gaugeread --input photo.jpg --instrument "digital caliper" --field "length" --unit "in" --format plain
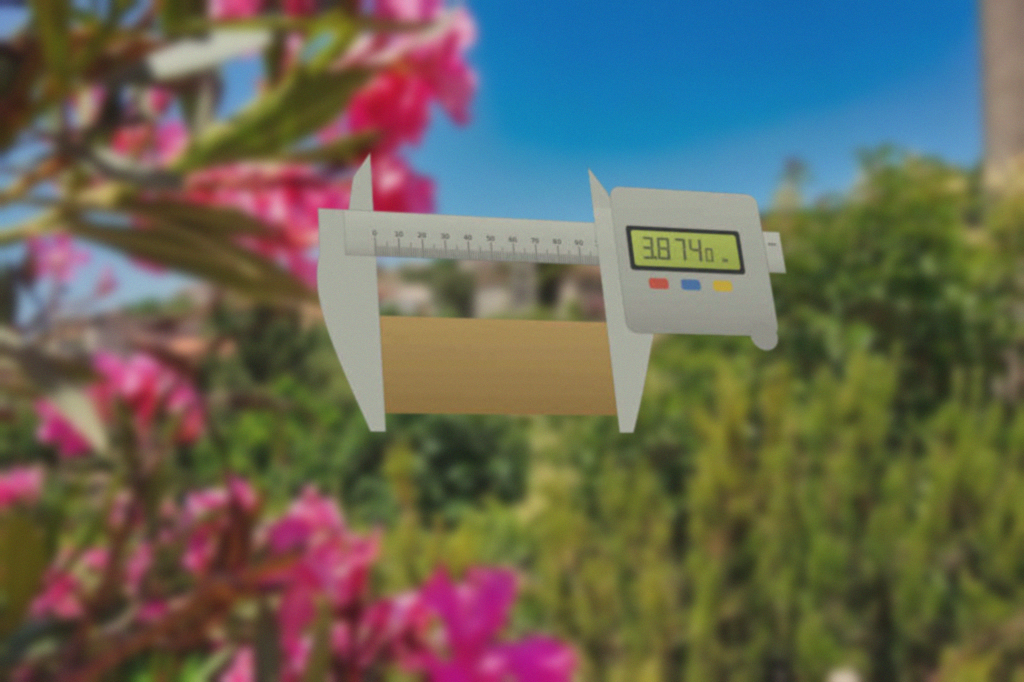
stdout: 3.8740 in
